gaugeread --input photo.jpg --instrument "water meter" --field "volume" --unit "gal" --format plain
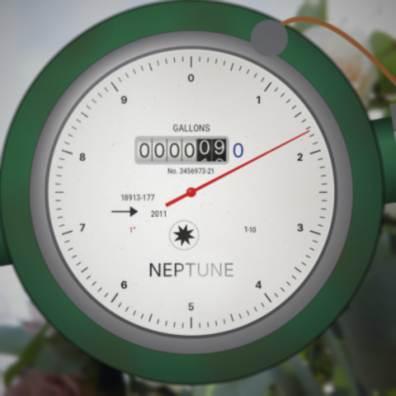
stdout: 91.7 gal
